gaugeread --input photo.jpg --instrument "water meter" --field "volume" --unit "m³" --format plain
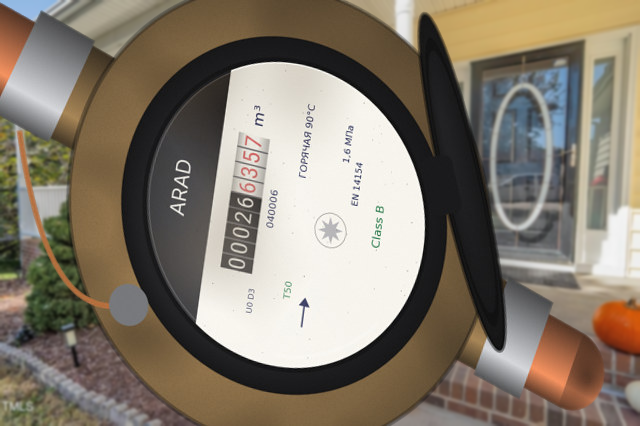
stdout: 26.6357 m³
